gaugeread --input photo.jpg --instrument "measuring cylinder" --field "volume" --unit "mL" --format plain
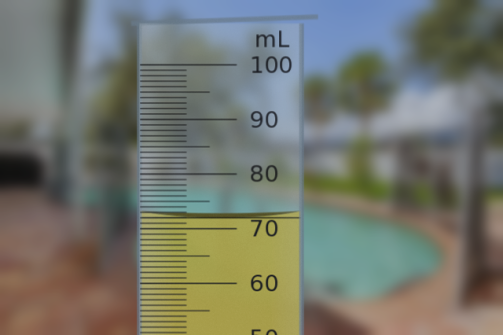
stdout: 72 mL
